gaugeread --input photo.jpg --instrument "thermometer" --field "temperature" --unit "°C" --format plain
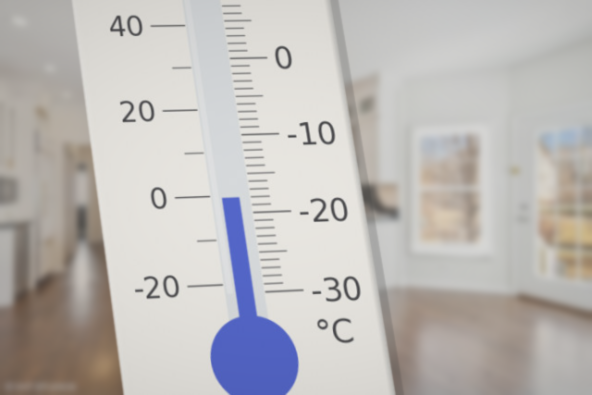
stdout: -18 °C
